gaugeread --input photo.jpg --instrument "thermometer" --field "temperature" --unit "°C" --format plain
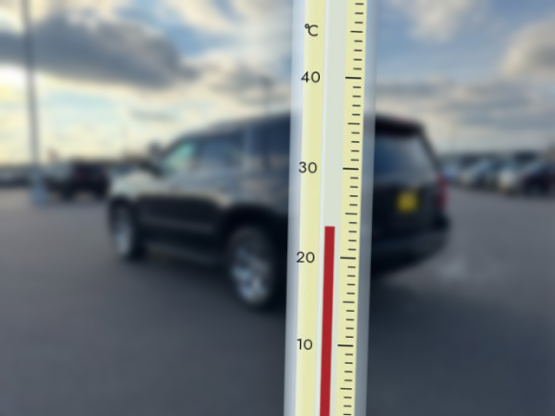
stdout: 23.5 °C
